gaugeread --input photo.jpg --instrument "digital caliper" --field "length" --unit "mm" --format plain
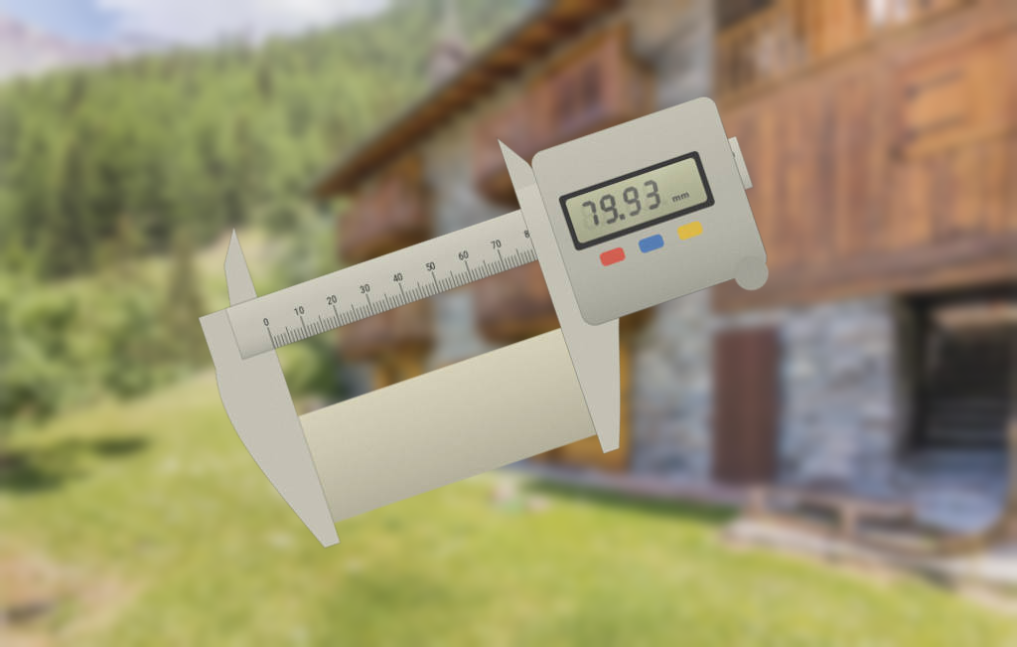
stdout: 79.93 mm
